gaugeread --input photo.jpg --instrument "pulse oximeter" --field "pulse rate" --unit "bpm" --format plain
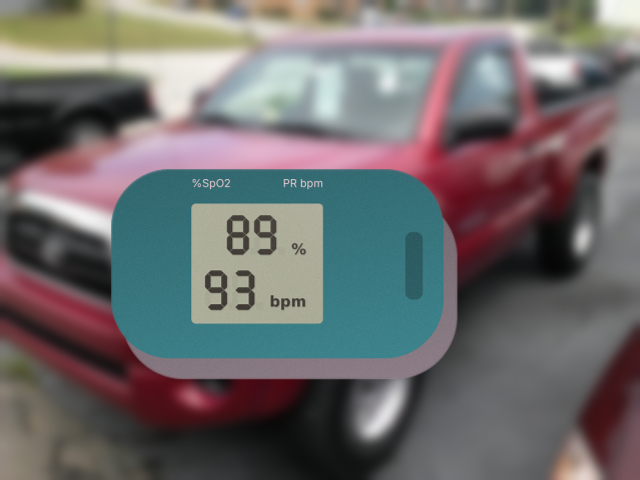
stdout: 93 bpm
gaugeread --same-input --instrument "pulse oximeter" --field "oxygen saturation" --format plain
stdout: 89 %
